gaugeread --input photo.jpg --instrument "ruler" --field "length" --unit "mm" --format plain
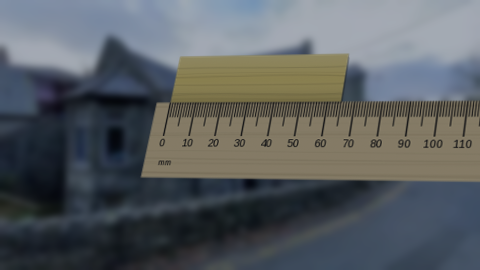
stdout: 65 mm
